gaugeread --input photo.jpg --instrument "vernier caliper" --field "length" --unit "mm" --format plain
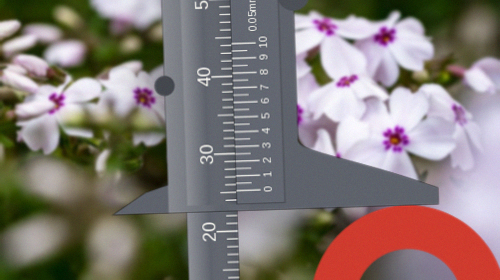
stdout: 25.2 mm
